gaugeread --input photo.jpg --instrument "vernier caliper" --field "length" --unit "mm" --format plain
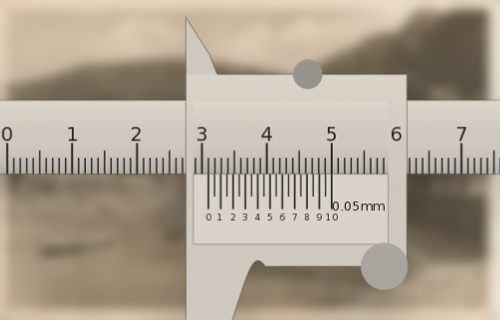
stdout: 31.0 mm
